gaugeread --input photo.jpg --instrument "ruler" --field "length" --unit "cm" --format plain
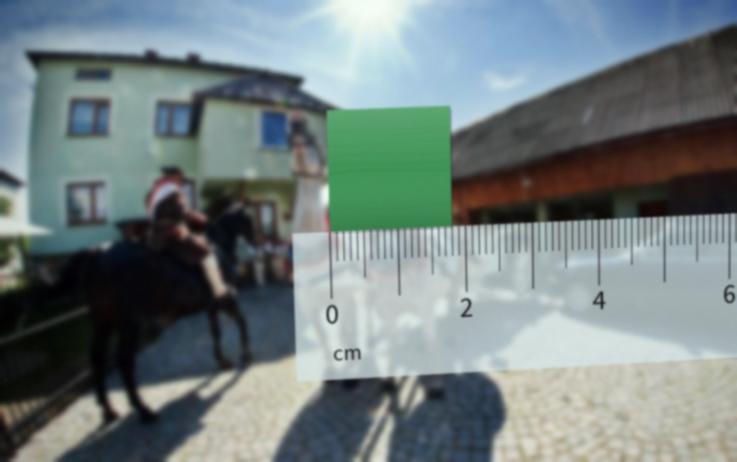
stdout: 1.8 cm
